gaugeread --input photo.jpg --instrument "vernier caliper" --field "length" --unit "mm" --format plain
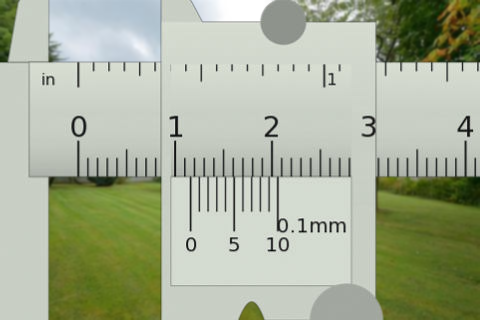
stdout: 11.6 mm
